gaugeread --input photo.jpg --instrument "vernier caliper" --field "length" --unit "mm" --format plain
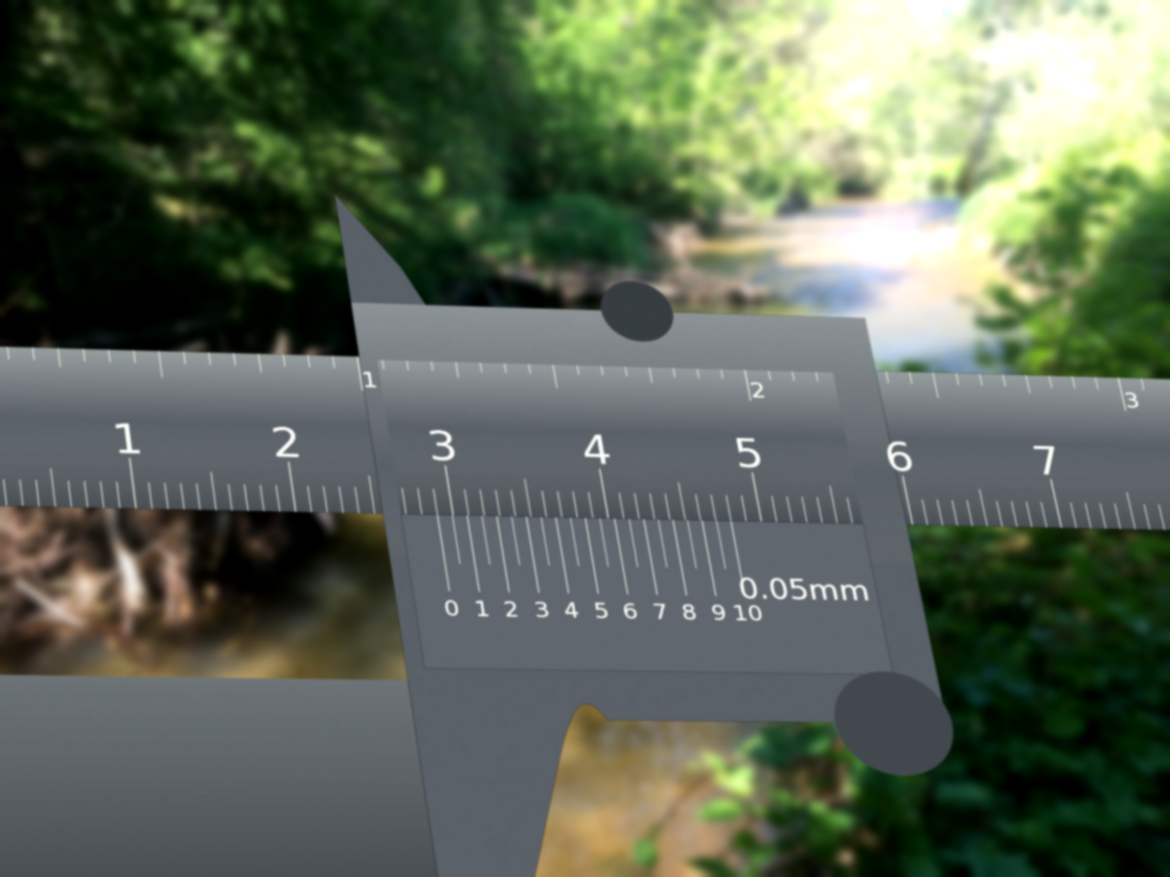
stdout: 29.0 mm
